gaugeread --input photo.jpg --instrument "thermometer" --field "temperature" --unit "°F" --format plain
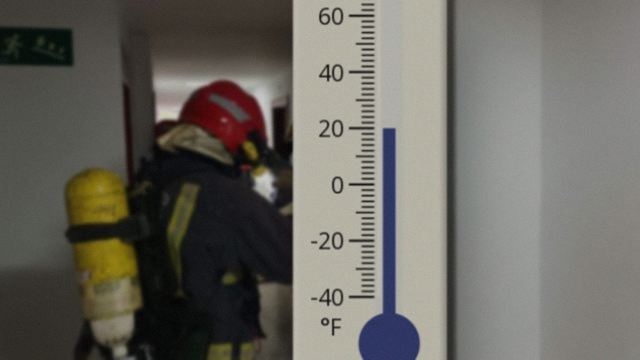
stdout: 20 °F
